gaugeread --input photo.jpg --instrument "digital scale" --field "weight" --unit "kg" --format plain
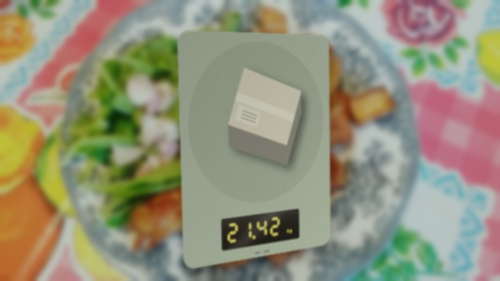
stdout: 21.42 kg
